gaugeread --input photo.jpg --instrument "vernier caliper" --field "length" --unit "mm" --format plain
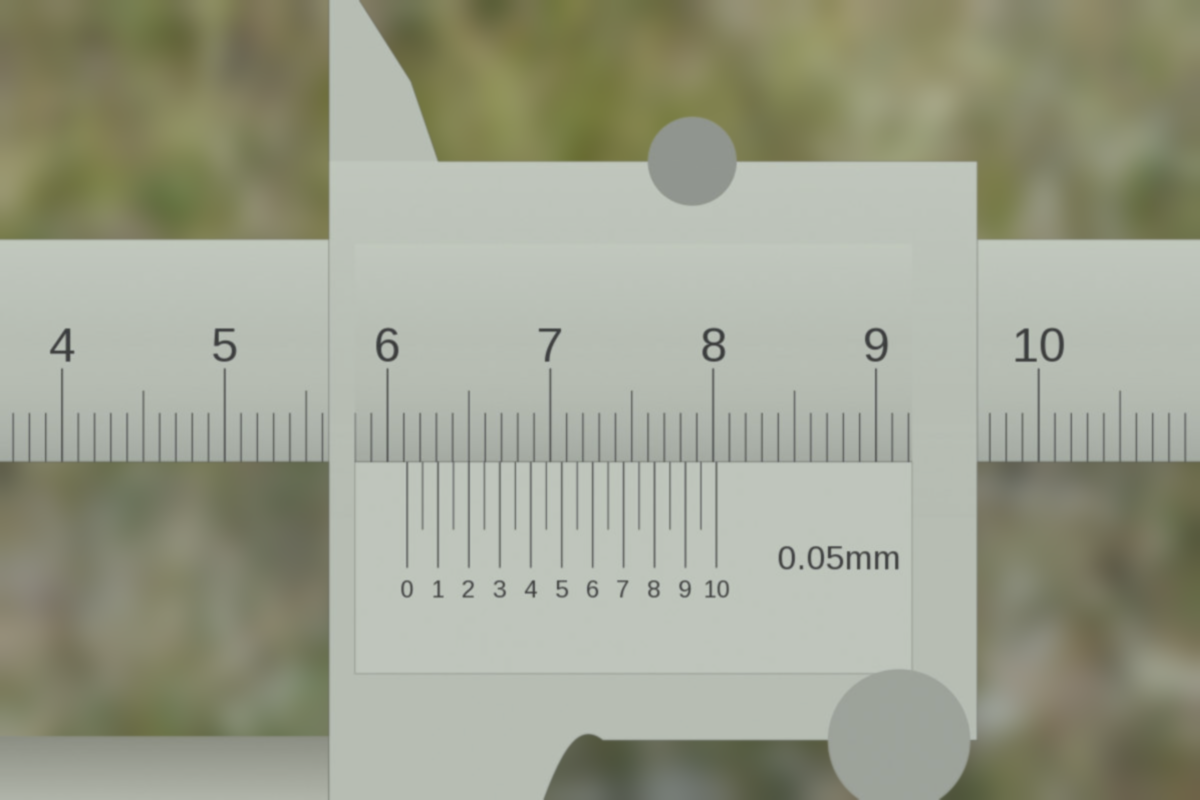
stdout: 61.2 mm
